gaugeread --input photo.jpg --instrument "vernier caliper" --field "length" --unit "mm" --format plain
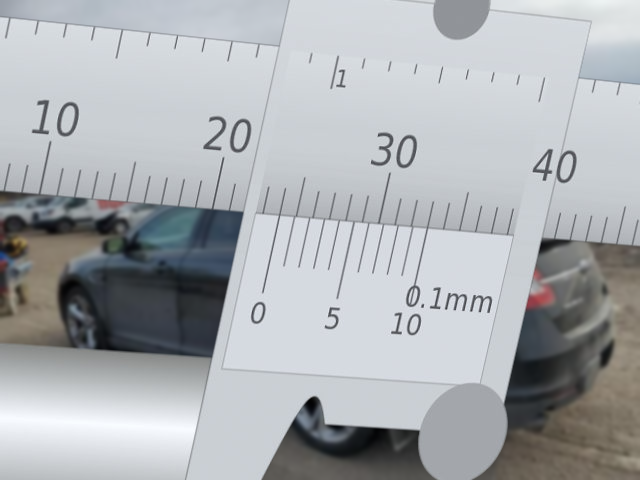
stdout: 24.0 mm
